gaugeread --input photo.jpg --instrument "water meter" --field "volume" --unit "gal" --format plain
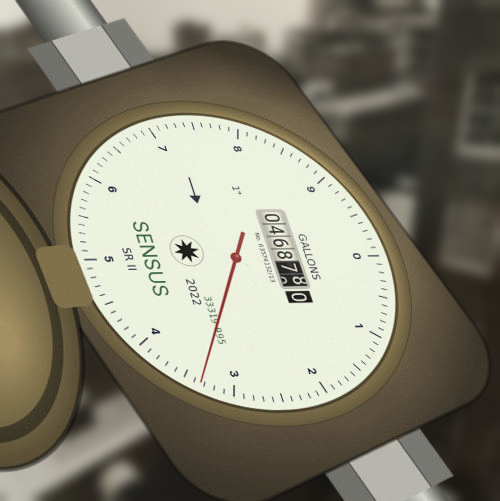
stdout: 468783.3 gal
